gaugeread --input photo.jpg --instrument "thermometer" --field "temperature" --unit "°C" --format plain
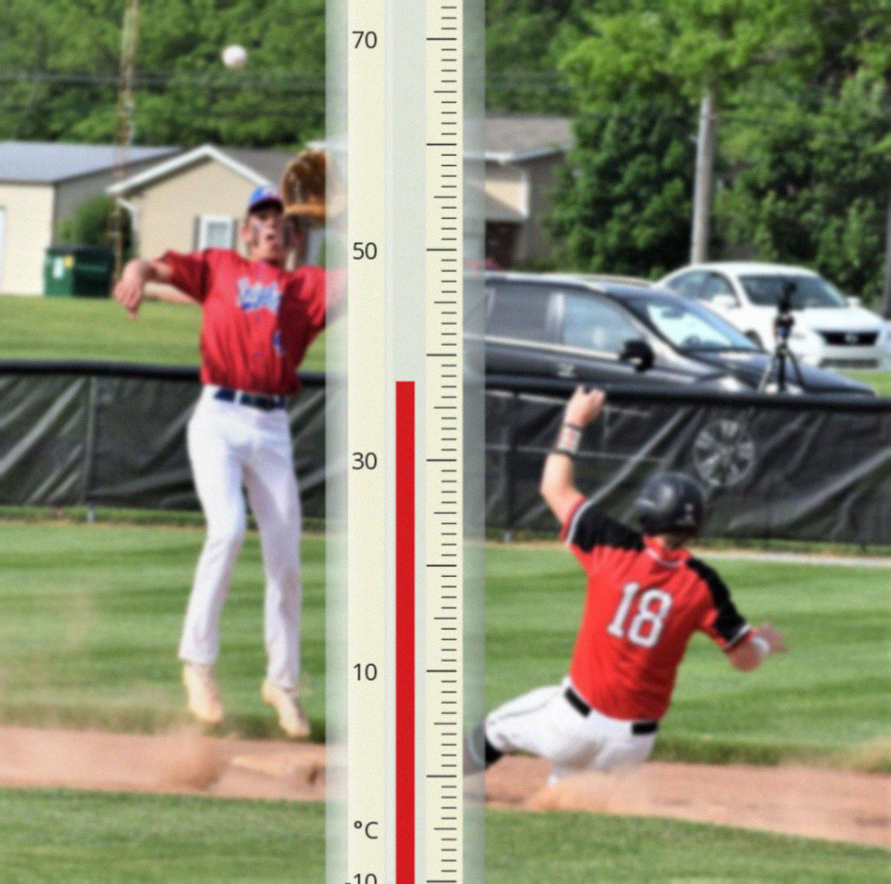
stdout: 37.5 °C
